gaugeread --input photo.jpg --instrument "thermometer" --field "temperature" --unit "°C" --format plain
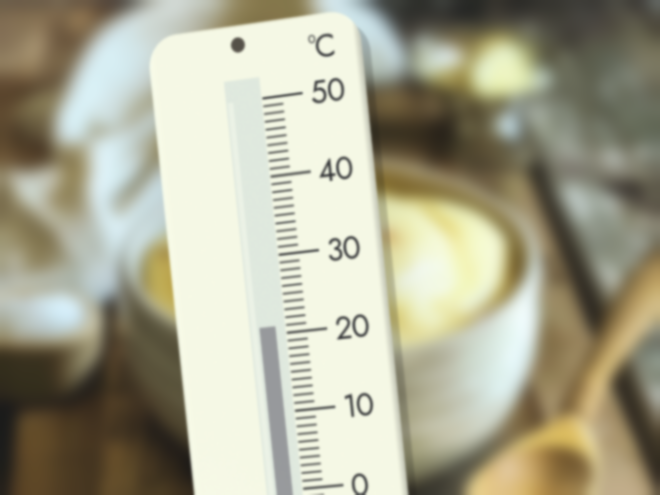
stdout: 21 °C
